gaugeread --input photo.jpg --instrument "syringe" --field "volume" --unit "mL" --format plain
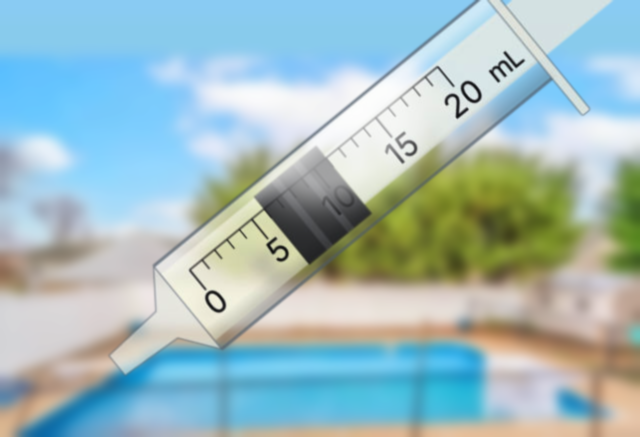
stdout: 6 mL
